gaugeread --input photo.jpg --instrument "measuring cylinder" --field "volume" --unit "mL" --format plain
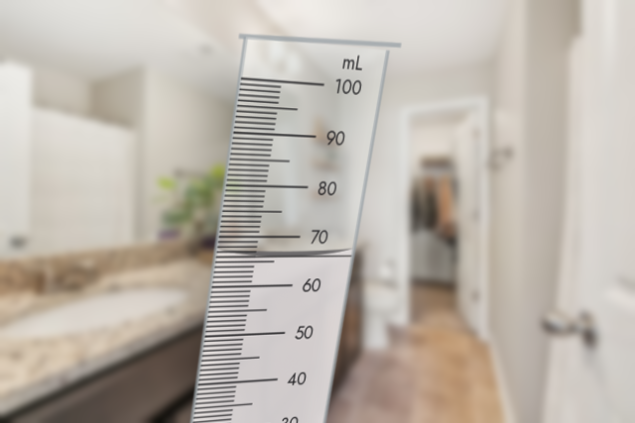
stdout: 66 mL
